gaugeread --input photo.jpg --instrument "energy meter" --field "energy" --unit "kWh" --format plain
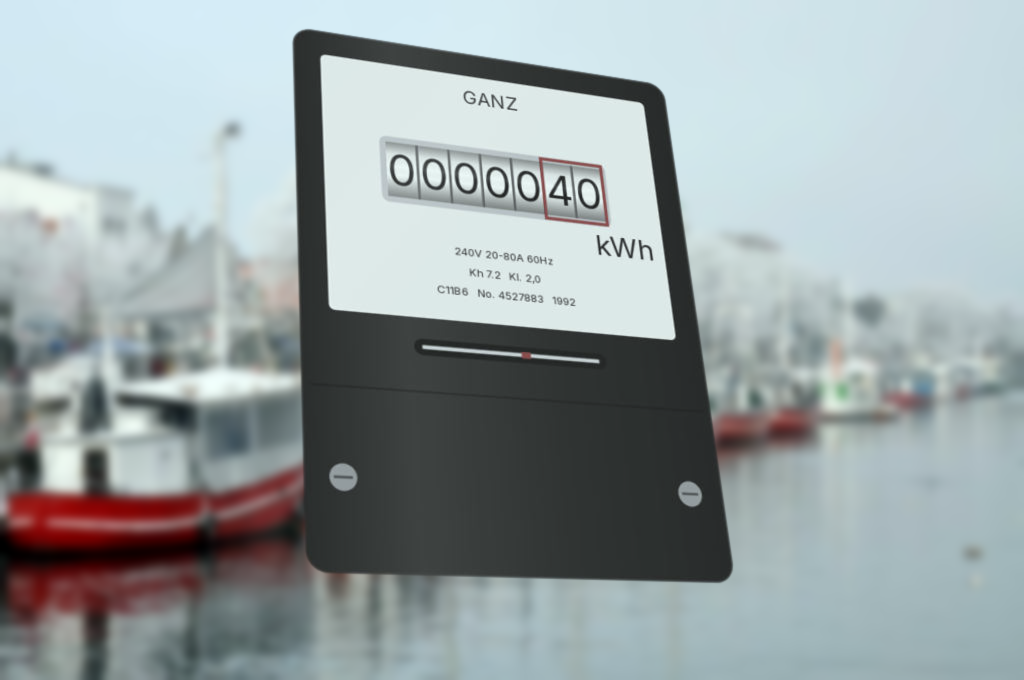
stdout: 0.40 kWh
